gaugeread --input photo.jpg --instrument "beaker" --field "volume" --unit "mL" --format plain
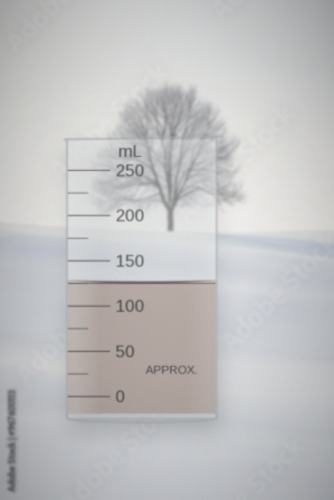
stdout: 125 mL
